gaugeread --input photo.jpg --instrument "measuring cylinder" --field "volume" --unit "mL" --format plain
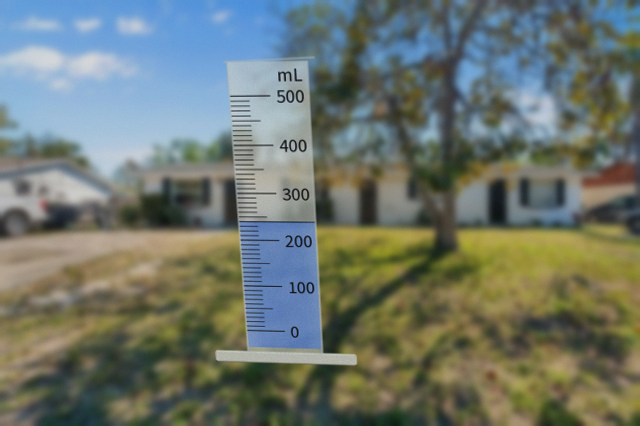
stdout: 240 mL
